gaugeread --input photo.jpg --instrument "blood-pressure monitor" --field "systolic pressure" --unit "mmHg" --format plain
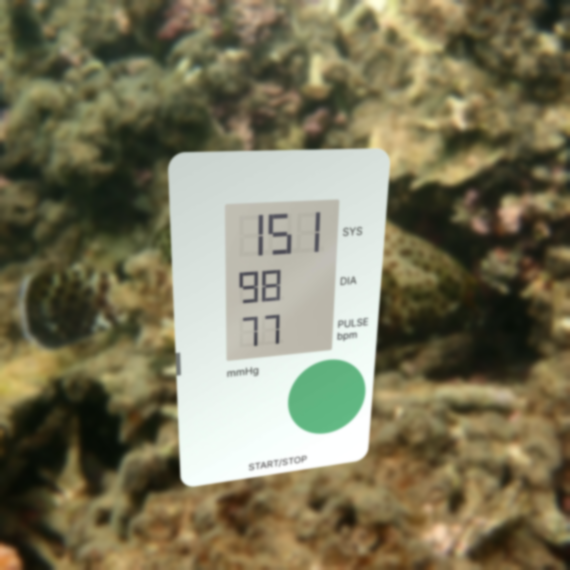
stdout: 151 mmHg
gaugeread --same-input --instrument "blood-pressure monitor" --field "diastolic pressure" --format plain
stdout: 98 mmHg
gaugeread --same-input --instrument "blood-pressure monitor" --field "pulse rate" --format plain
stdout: 77 bpm
